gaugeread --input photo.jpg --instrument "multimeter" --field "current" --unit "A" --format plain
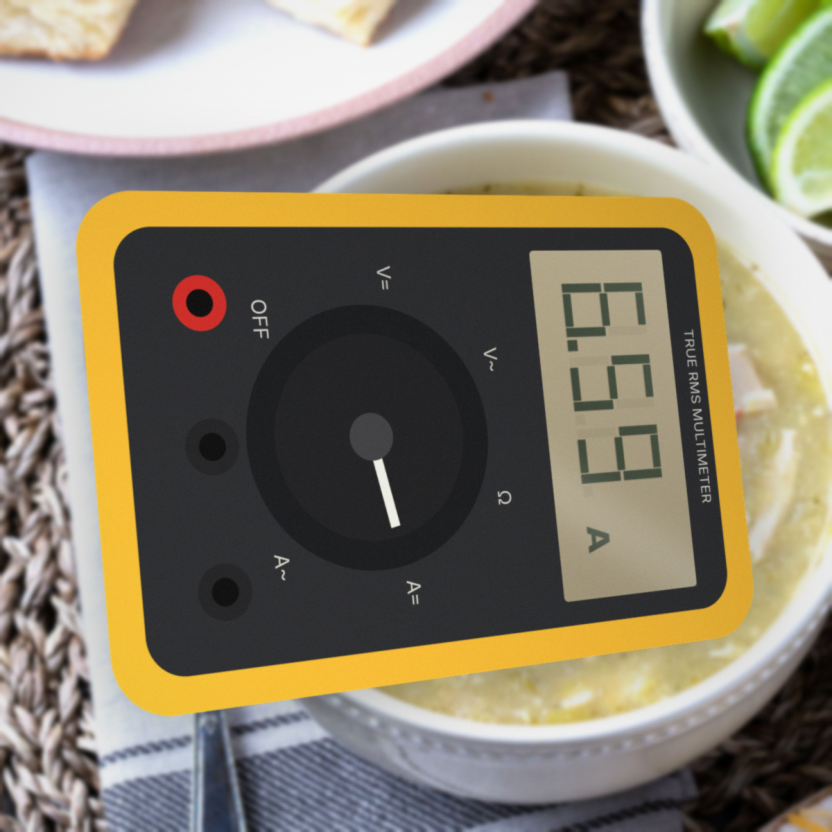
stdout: 6.59 A
